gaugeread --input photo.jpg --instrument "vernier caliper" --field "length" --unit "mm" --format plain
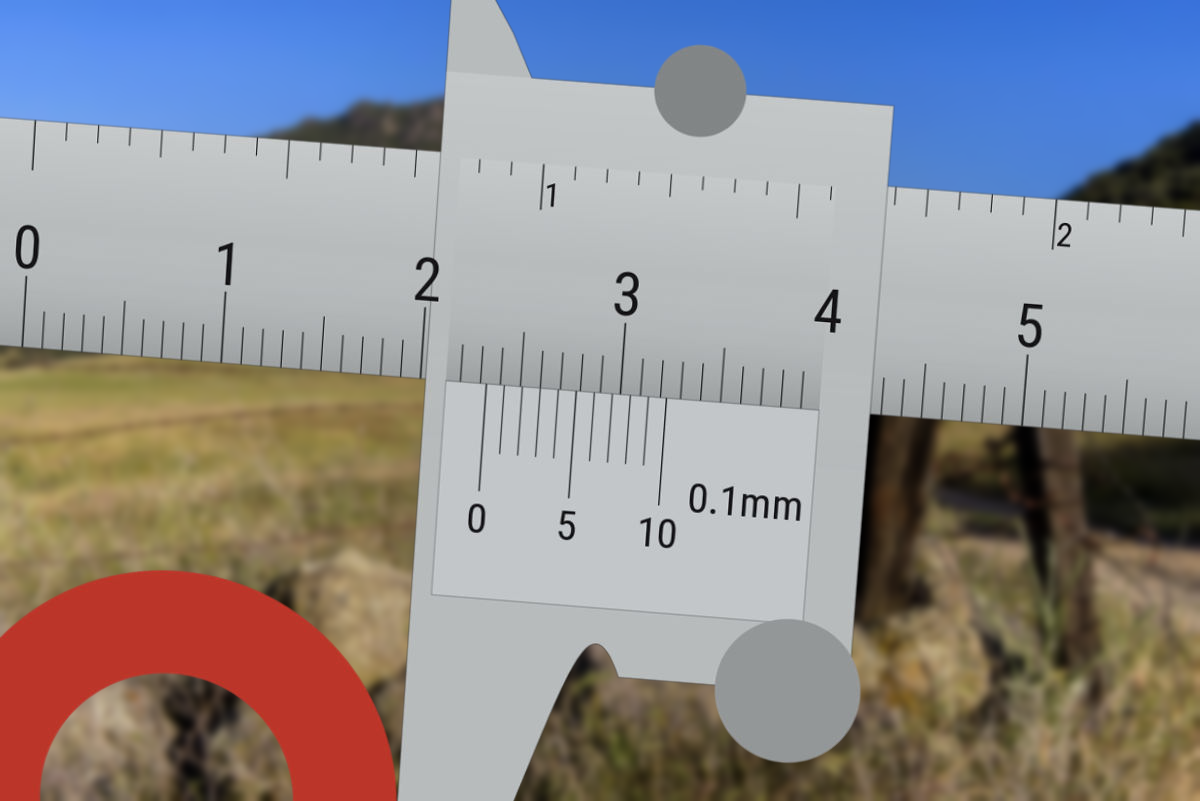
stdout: 23.3 mm
